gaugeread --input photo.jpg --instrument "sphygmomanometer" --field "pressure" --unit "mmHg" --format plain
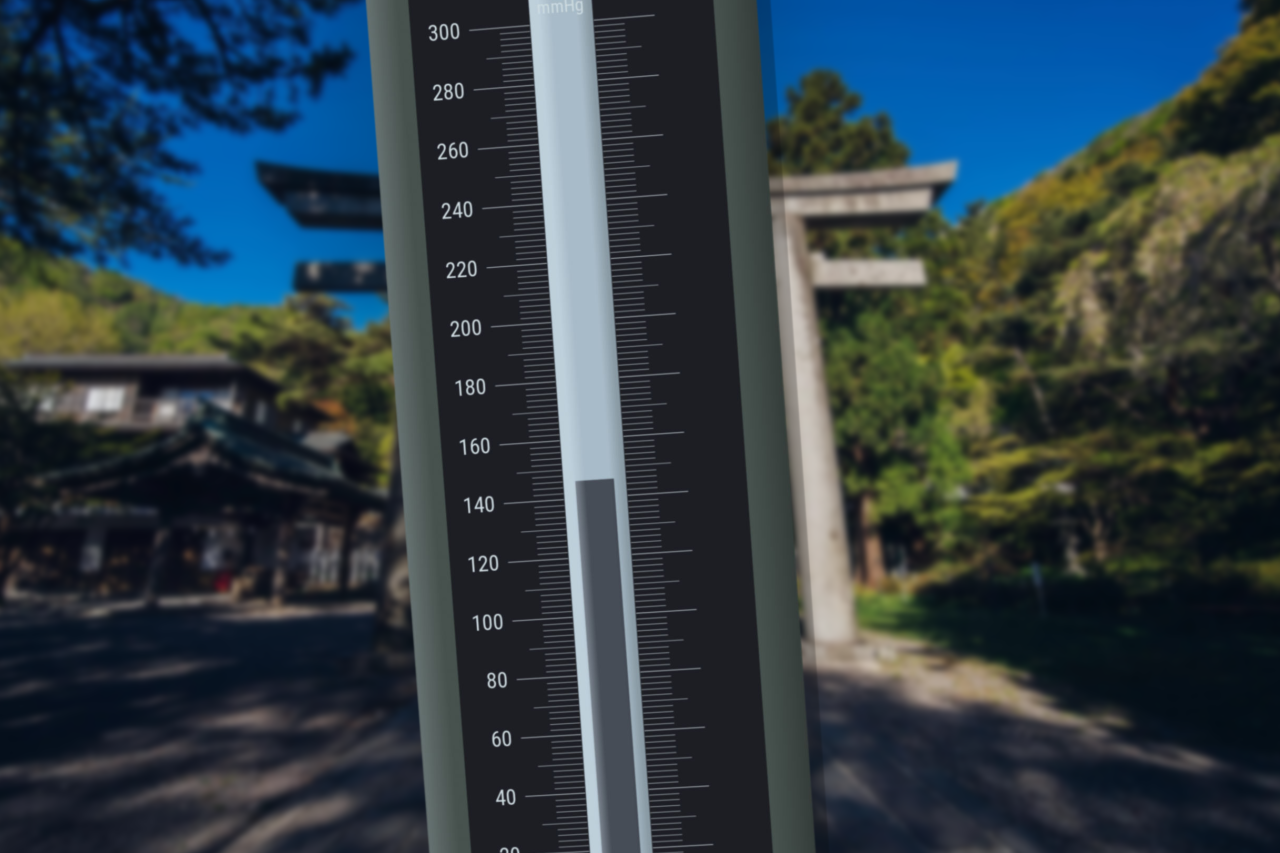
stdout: 146 mmHg
